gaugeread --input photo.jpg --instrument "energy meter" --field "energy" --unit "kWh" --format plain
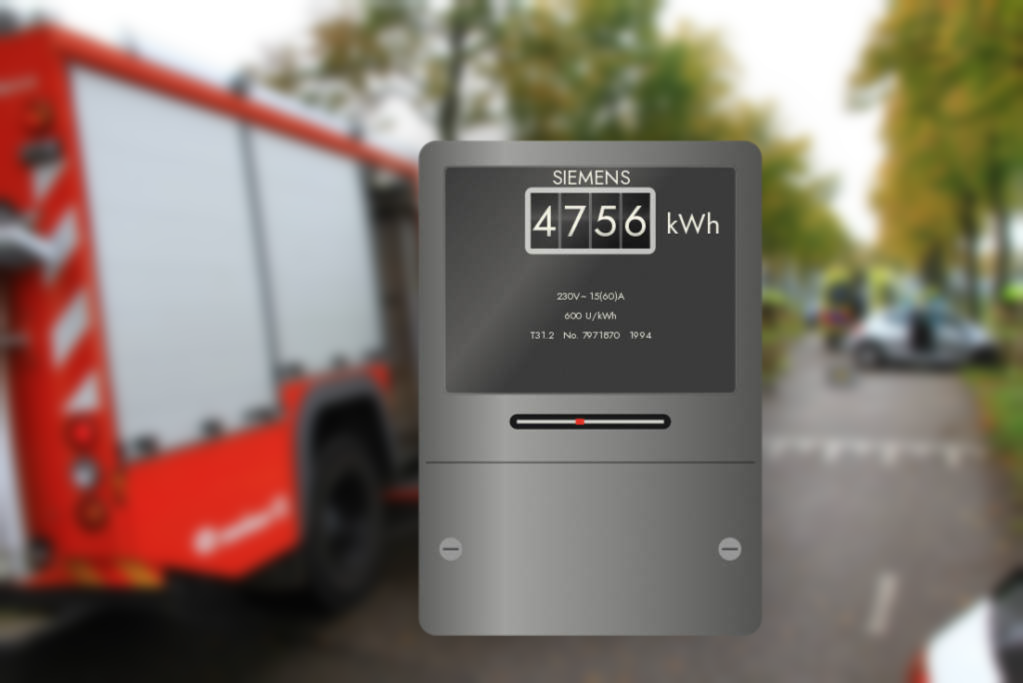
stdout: 4756 kWh
